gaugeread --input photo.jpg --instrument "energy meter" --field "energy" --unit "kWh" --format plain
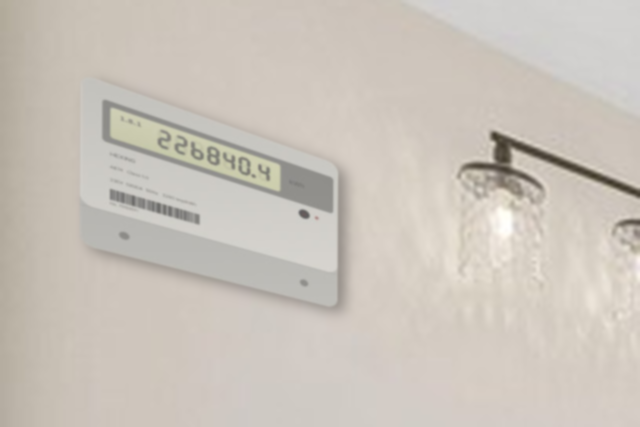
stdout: 226840.4 kWh
